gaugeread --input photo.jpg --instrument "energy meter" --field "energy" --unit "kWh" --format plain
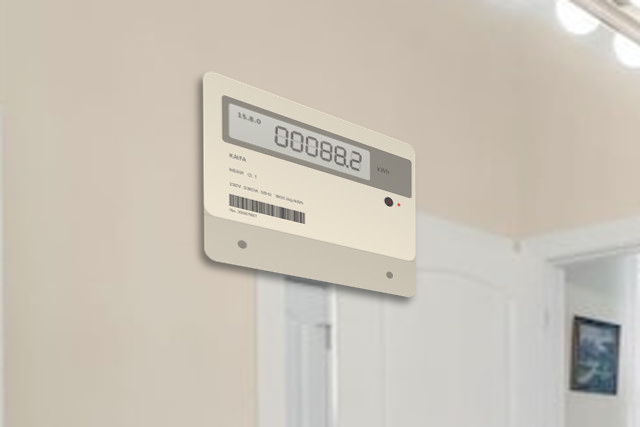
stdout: 88.2 kWh
